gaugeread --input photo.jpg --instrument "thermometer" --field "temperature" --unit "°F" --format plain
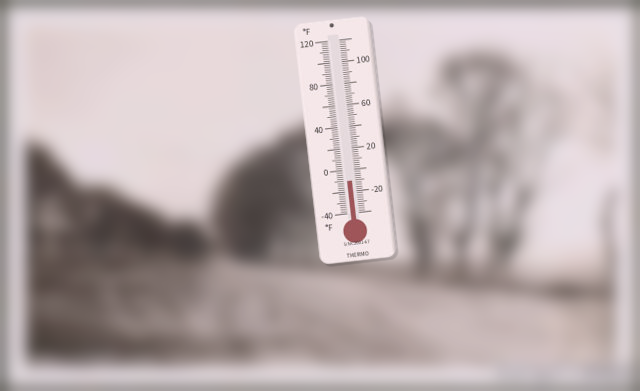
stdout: -10 °F
